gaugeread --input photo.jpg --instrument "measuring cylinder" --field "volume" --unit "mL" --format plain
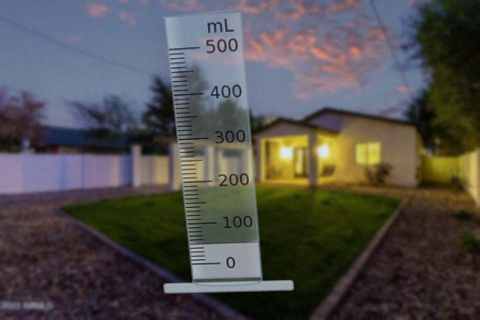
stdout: 50 mL
